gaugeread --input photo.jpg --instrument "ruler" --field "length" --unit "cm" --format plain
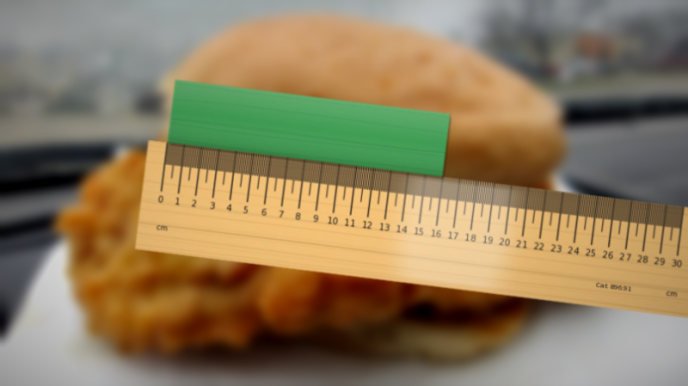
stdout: 16 cm
